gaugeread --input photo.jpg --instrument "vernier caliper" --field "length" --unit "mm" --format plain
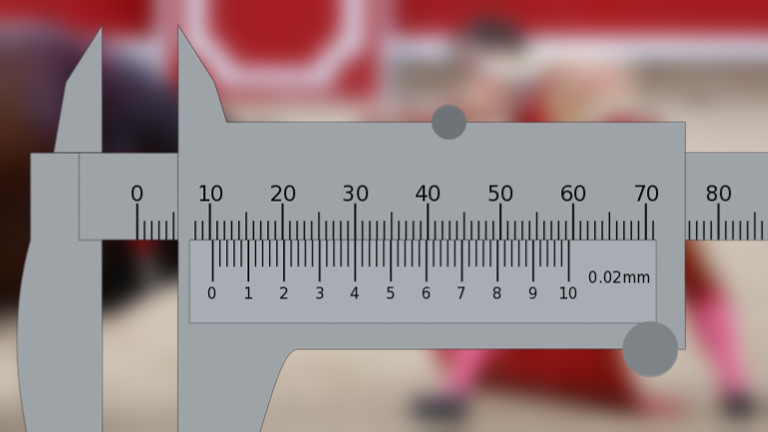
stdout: 10.4 mm
